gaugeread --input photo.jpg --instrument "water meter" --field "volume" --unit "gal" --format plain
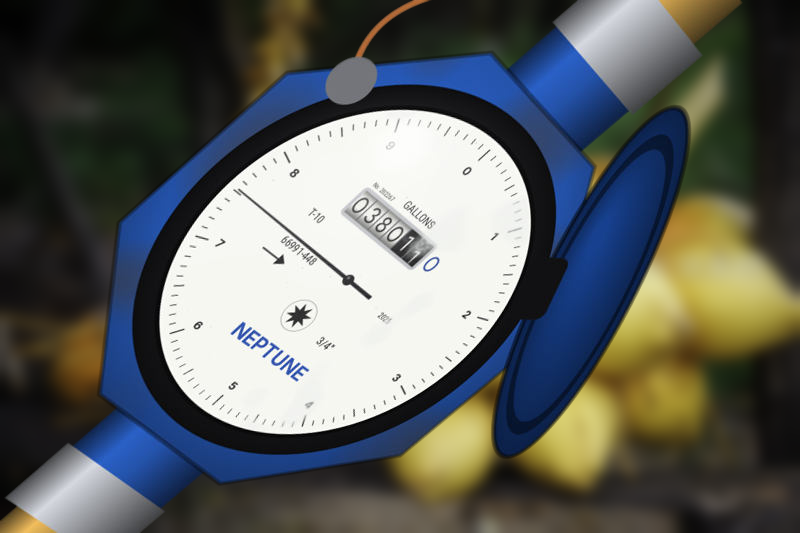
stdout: 380107.5 gal
